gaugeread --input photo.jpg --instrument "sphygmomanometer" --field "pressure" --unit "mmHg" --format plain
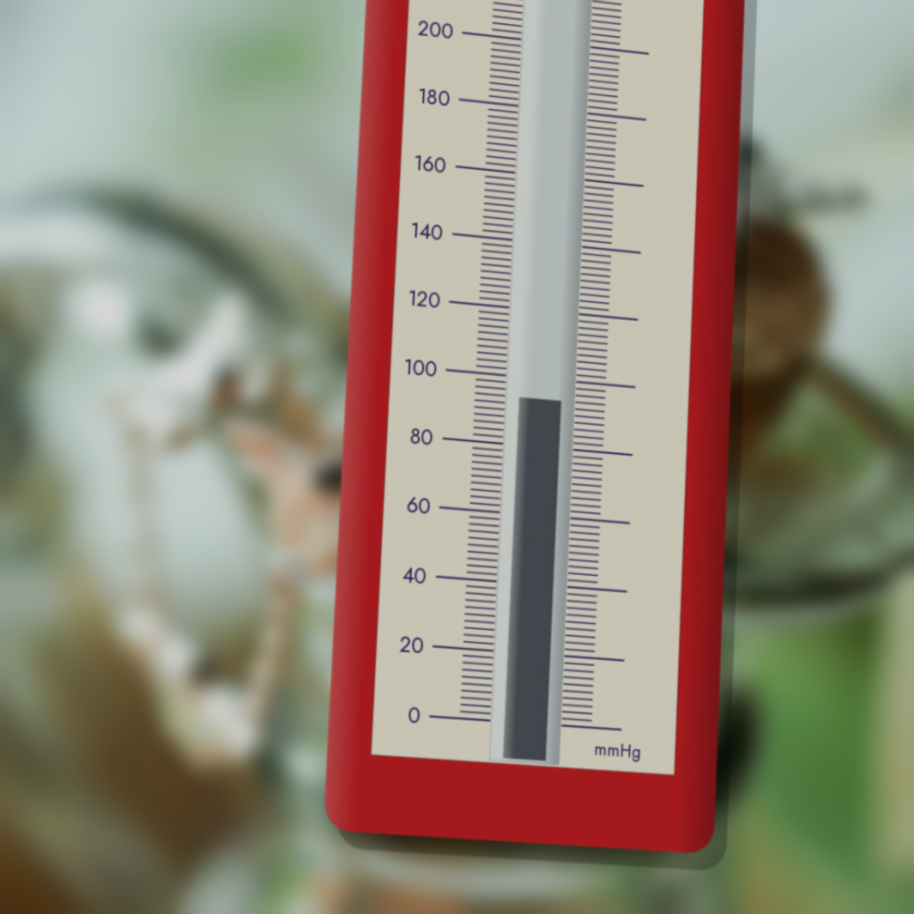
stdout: 94 mmHg
